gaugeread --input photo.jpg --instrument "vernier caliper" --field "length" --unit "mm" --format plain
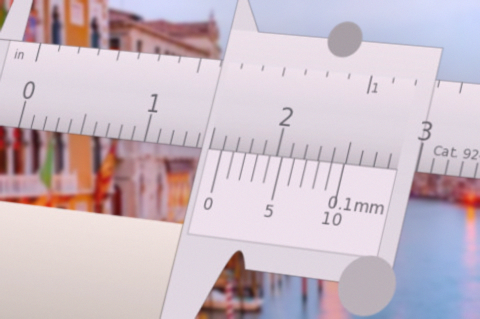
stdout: 15.9 mm
